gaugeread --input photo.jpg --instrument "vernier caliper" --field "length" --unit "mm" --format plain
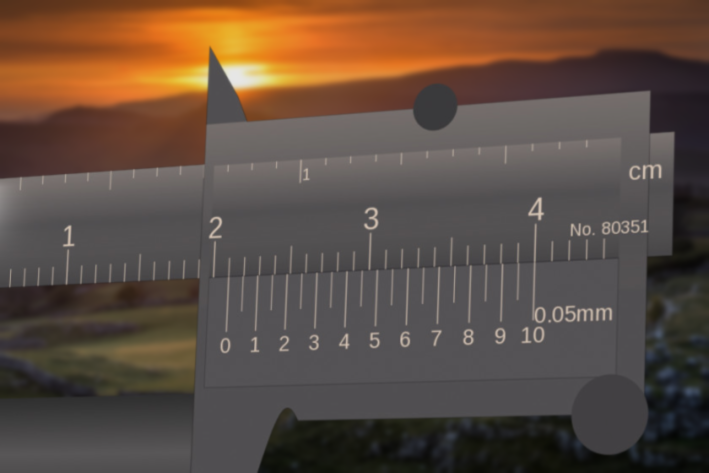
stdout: 21.0 mm
